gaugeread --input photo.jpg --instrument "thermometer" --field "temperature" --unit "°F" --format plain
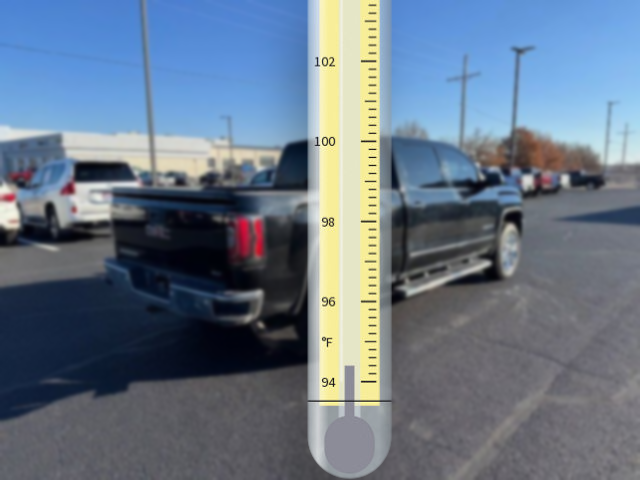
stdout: 94.4 °F
